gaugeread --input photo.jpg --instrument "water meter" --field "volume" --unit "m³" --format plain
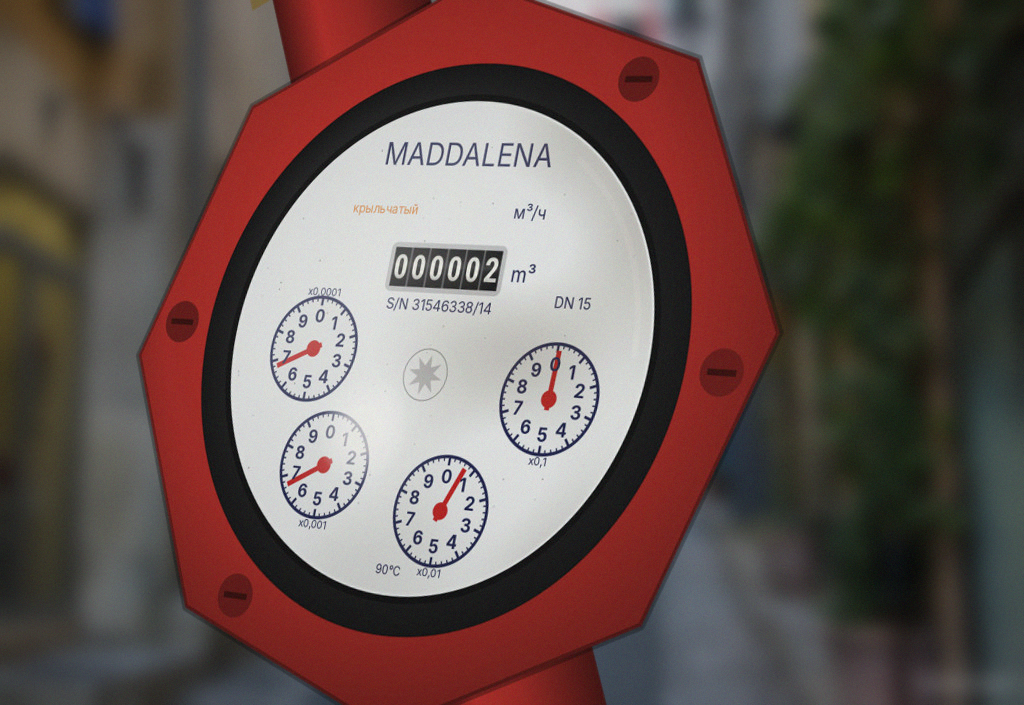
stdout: 2.0066 m³
